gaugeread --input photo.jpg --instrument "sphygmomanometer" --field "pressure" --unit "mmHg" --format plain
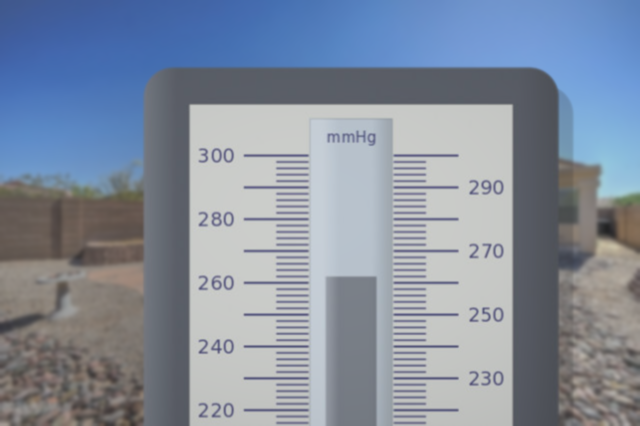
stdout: 262 mmHg
